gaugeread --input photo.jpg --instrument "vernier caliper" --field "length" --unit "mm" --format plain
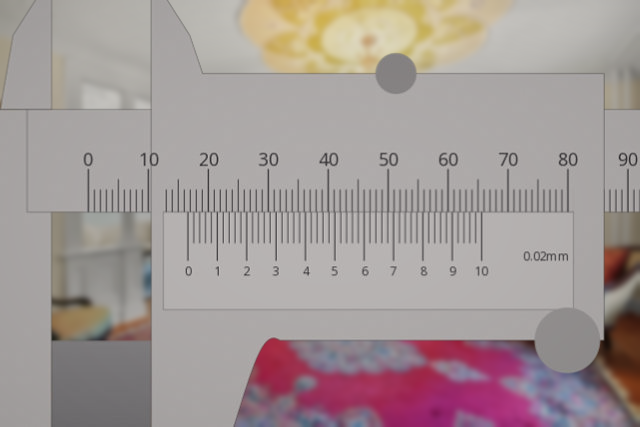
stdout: 16.6 mm
